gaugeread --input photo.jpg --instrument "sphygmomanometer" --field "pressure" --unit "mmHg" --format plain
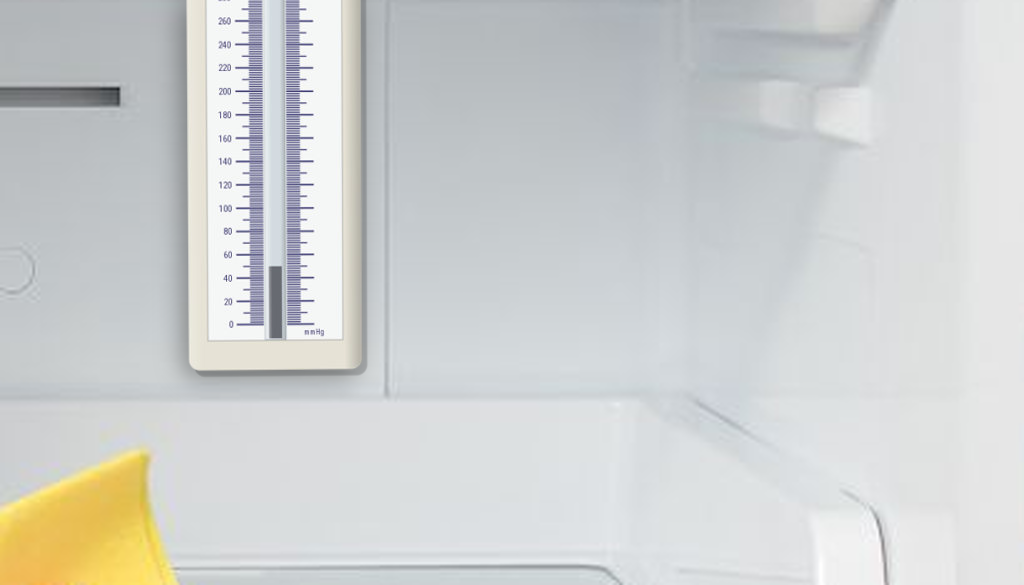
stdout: 50 mmHg
